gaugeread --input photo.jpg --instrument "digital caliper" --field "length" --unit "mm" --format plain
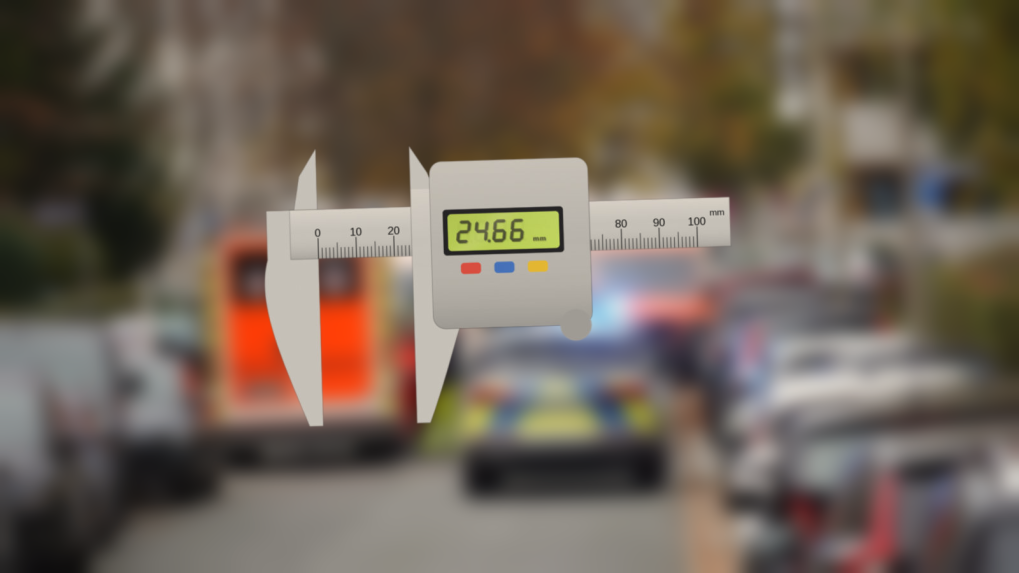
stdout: 24.66 mm
